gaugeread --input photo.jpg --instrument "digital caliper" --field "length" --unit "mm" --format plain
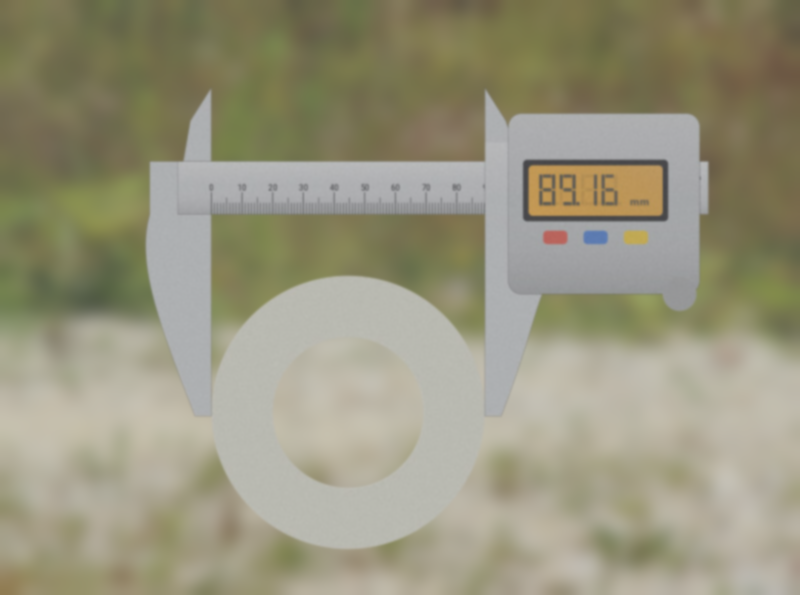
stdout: 89.16 mm
